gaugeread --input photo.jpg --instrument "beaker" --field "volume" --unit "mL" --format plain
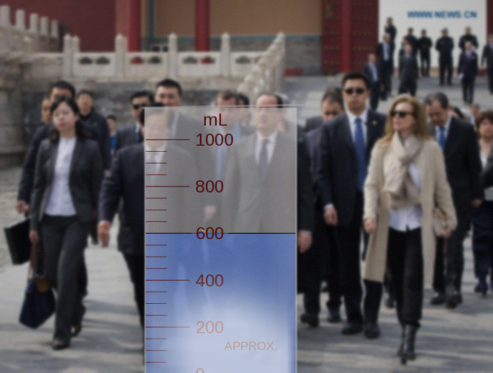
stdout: 600 mL
